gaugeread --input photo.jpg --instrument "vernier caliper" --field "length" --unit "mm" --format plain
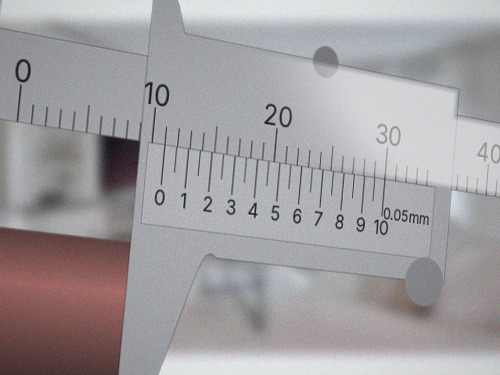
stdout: 11.0 mm
